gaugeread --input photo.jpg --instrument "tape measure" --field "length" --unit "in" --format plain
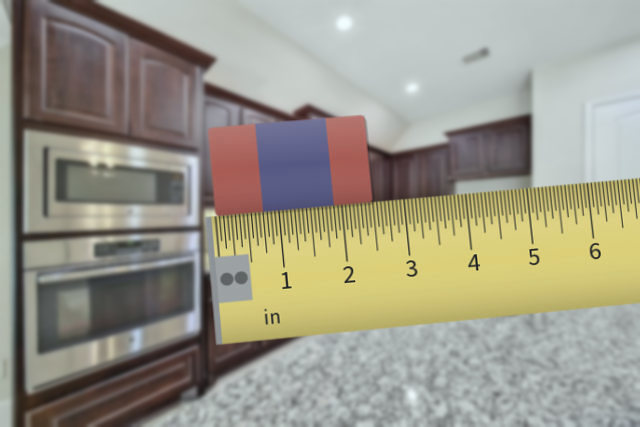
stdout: 2.5 in
